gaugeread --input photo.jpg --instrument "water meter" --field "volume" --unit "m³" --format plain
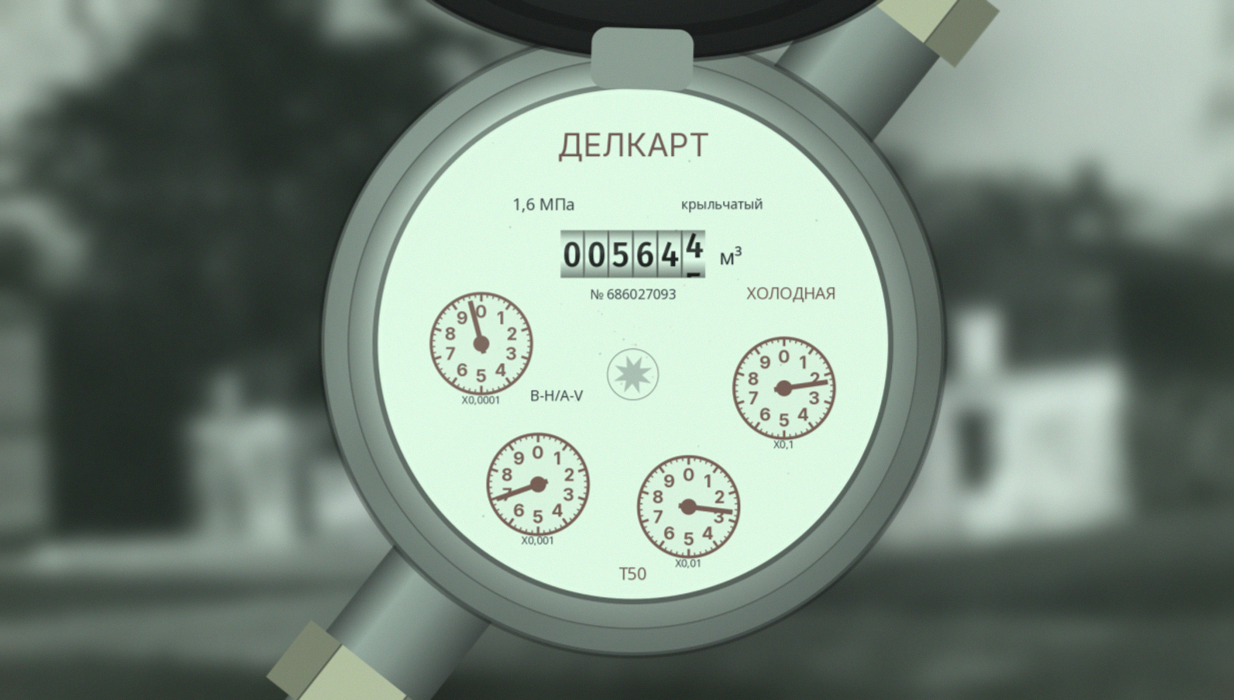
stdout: 5644.2269 m³
